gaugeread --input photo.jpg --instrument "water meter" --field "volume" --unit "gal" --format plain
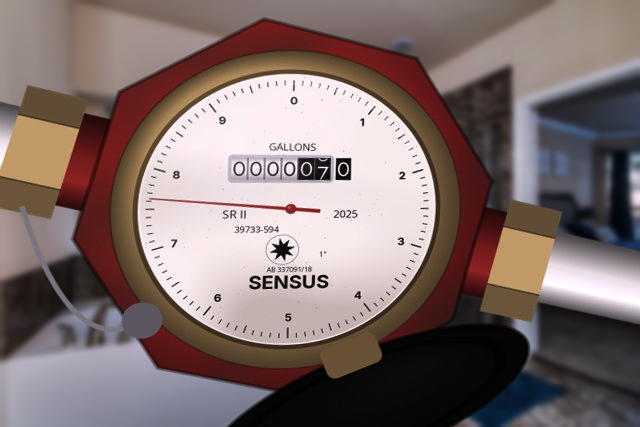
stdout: 67.6 gal
